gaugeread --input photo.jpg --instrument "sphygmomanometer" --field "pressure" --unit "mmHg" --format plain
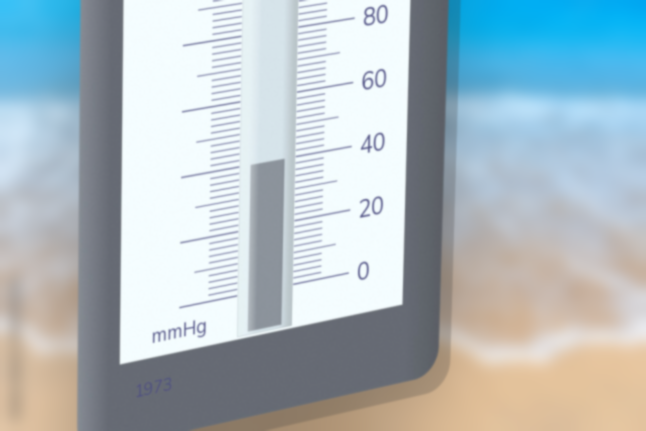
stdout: 40 mmHg
